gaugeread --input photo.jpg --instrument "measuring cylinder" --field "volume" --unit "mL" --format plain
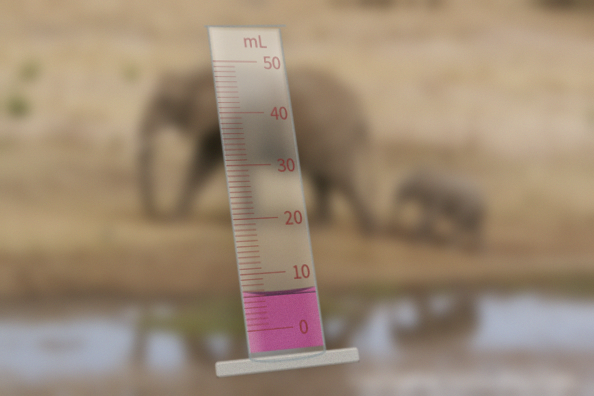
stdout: 6 mL
